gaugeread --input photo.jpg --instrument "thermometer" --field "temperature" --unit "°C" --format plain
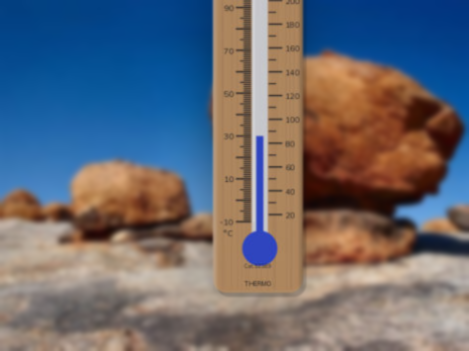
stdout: 30 °C
